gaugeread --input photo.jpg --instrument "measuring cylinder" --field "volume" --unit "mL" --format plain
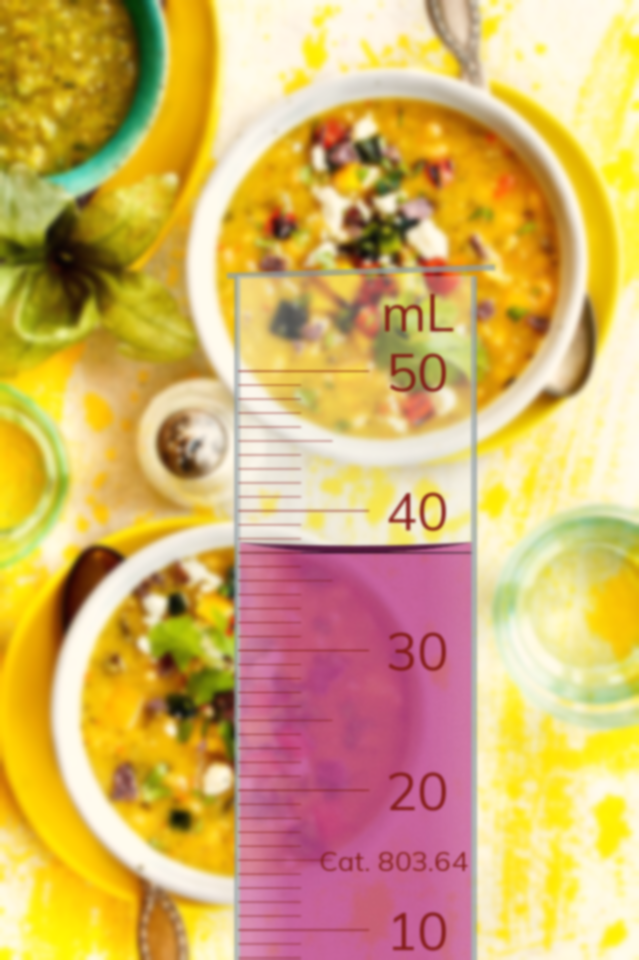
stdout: 37 mL
